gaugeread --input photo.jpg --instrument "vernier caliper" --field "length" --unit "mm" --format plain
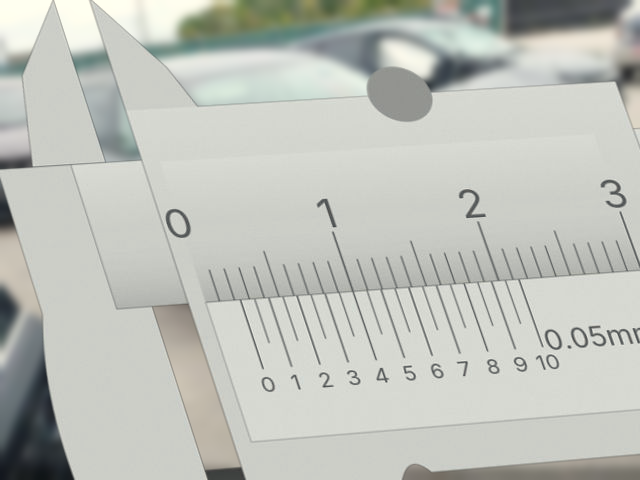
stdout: 2.4 mm
